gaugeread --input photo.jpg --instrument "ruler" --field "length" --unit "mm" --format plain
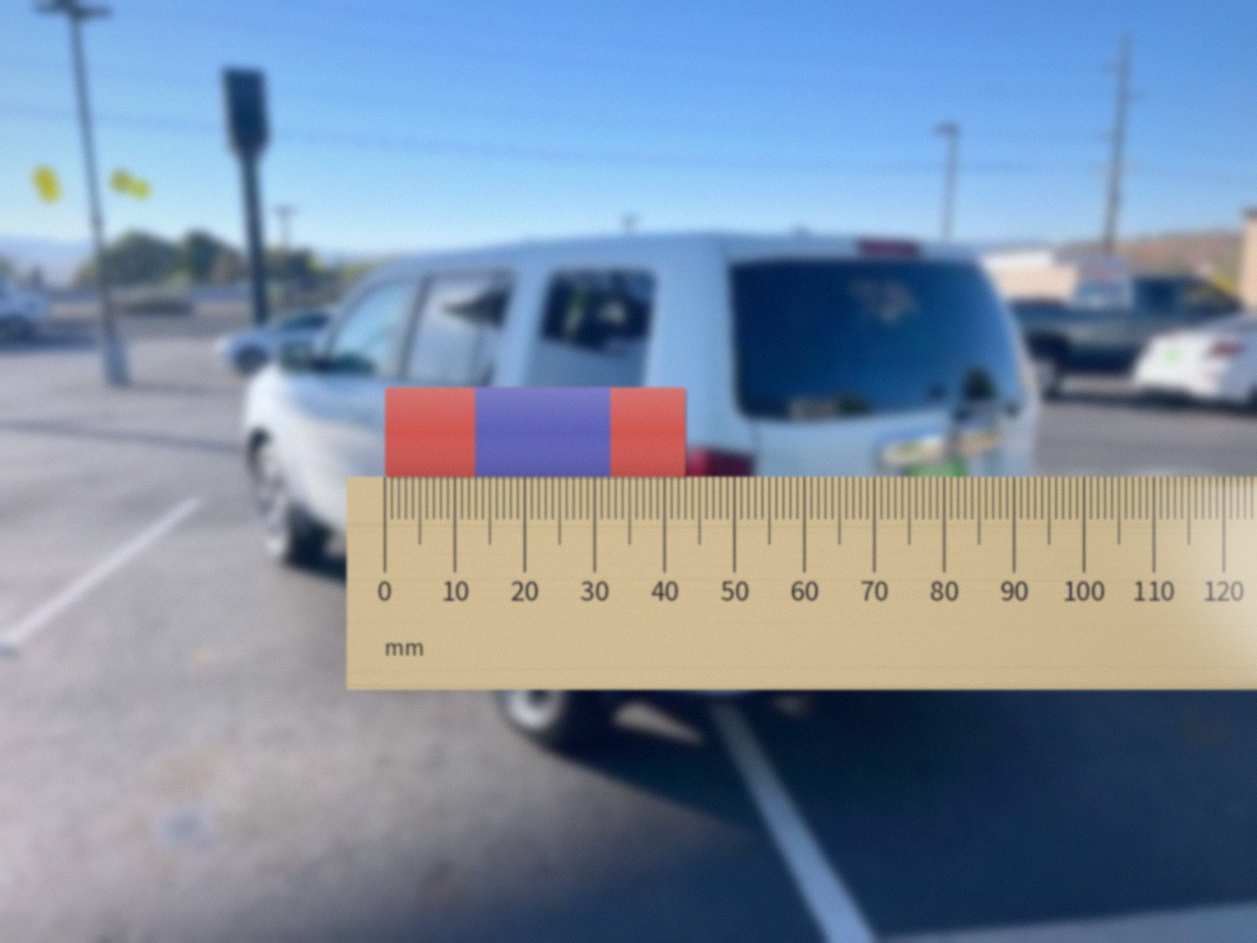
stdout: 43 mm
